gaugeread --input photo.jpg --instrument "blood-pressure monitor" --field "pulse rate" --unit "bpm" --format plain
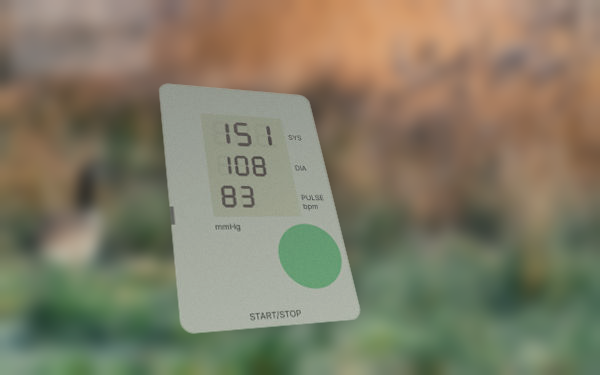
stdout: 83 bpm
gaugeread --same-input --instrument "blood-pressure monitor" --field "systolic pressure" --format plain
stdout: 151 mmHg
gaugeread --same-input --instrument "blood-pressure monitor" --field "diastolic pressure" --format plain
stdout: 108 mmHg
